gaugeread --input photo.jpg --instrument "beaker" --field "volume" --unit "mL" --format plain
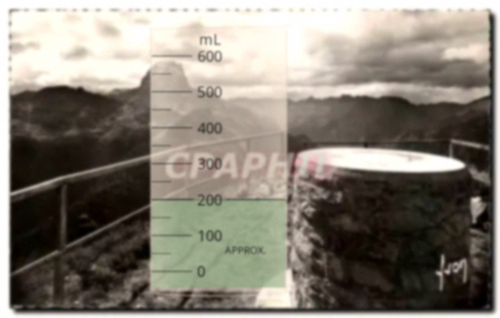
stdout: 200 mL
